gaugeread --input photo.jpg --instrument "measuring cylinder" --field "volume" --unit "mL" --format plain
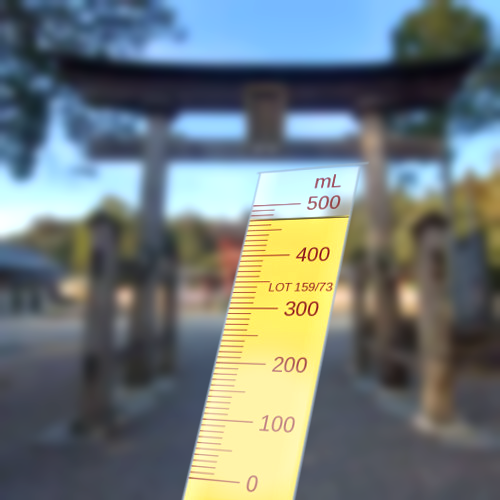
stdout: 470 mL
